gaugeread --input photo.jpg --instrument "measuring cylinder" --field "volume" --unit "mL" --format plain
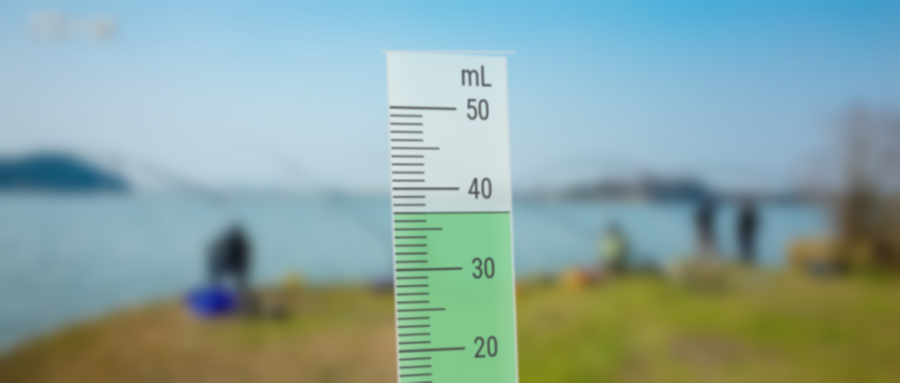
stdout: 37 mL
